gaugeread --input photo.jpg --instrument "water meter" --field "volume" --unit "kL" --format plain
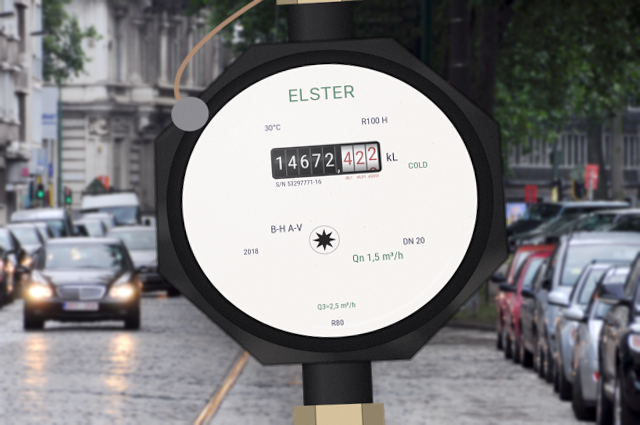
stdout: 14672.422 kL
